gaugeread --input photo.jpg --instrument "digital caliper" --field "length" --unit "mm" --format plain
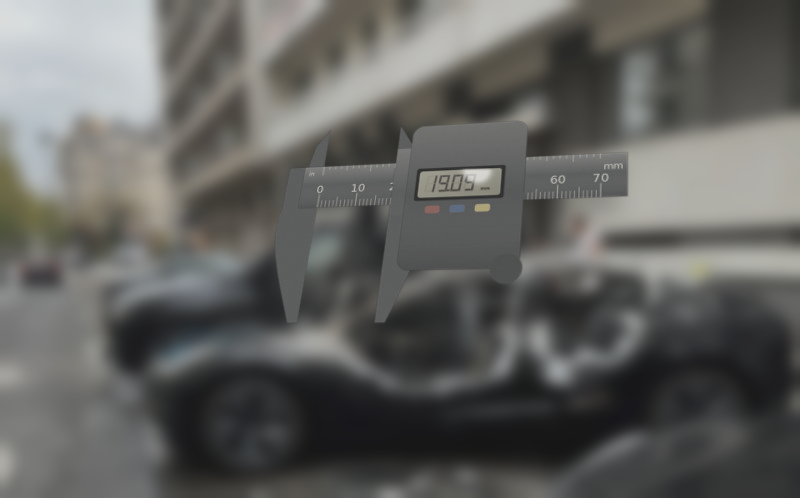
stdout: 19.09 mm
